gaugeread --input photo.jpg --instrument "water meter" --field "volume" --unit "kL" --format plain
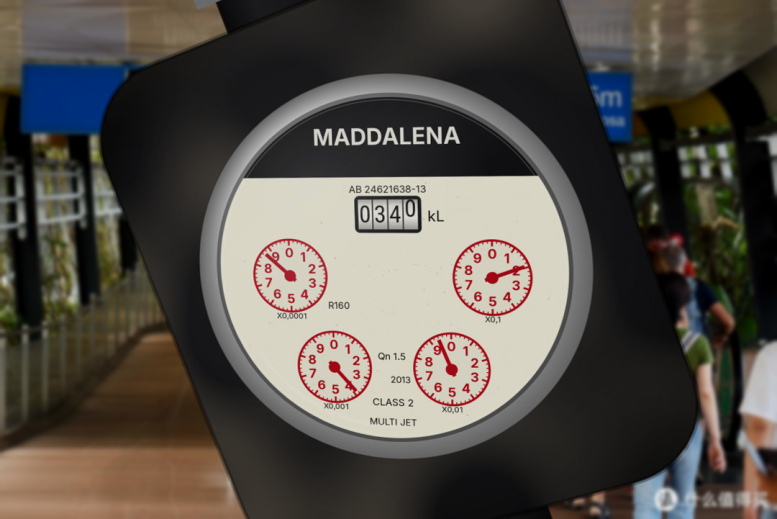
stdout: 340.1938 kL
